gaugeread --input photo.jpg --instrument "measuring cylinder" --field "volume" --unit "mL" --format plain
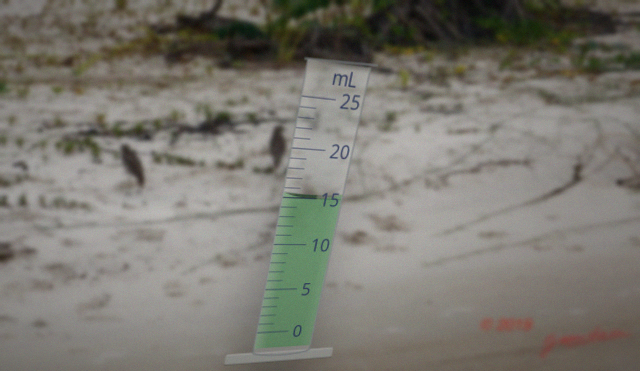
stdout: 15 mL
